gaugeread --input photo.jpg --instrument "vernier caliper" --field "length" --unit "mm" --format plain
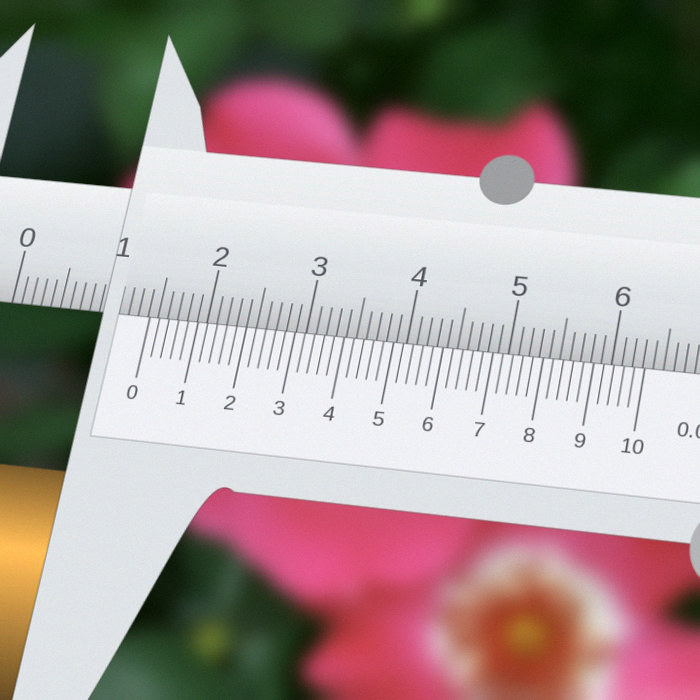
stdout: 14.2 mm
